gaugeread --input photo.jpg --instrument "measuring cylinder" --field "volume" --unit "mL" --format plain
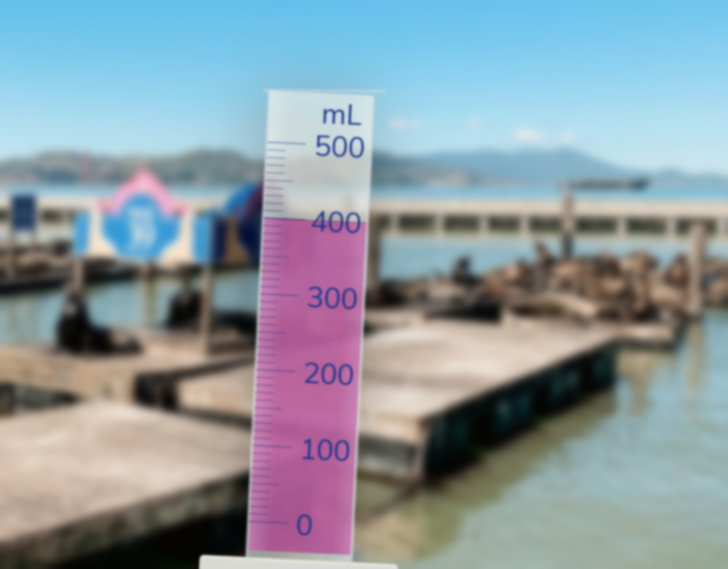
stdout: 400 mL
